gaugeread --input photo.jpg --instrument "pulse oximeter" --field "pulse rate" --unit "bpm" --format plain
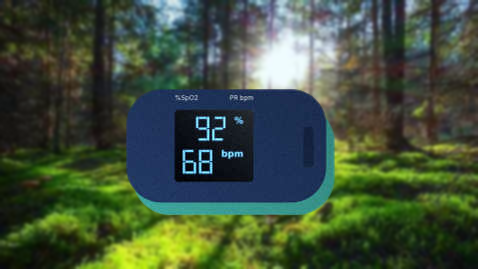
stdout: 68 bpm
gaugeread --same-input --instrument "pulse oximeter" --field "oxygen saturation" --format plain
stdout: 92 %
